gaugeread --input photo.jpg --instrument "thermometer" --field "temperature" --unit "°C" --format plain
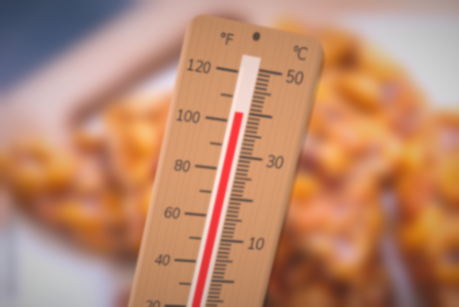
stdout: 40 °C
